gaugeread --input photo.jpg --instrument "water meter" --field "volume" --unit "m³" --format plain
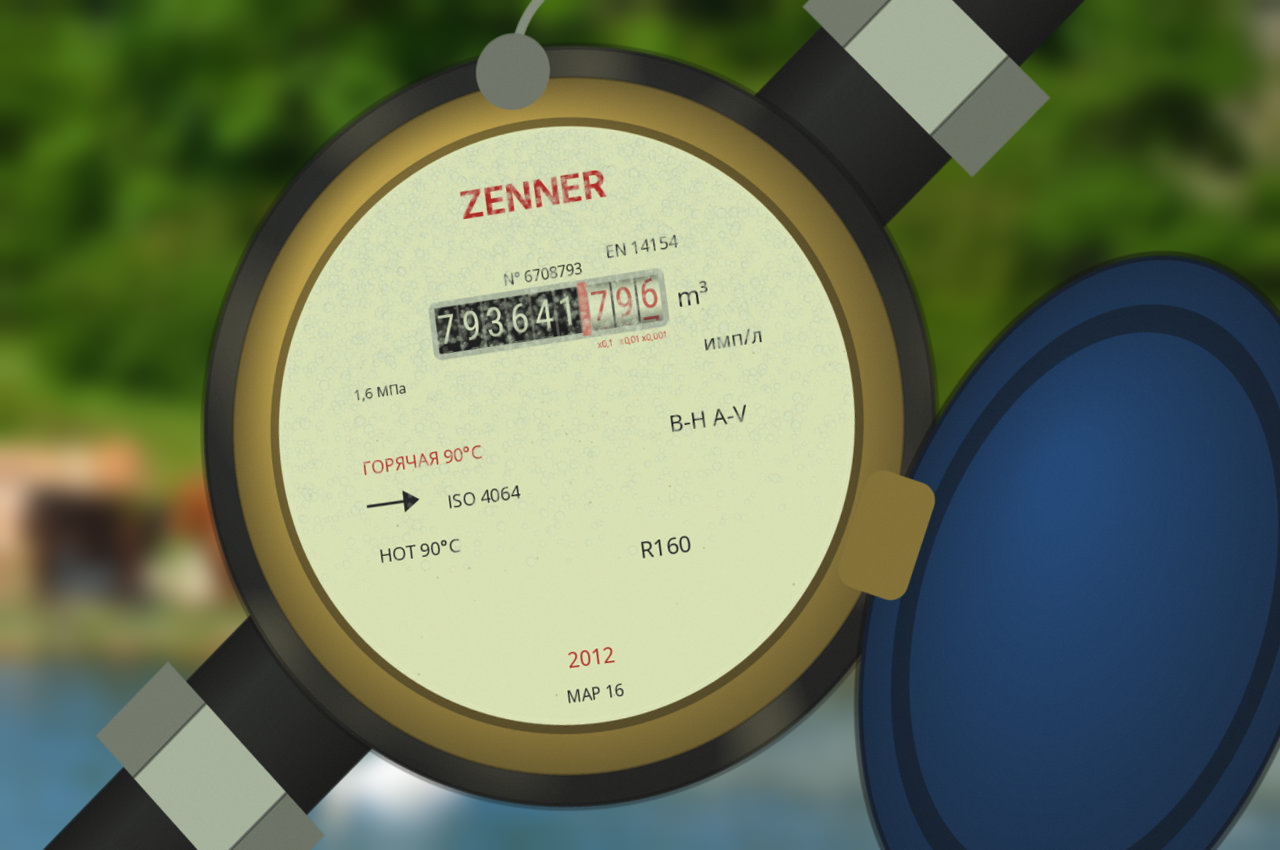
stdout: 793641.796 m³
